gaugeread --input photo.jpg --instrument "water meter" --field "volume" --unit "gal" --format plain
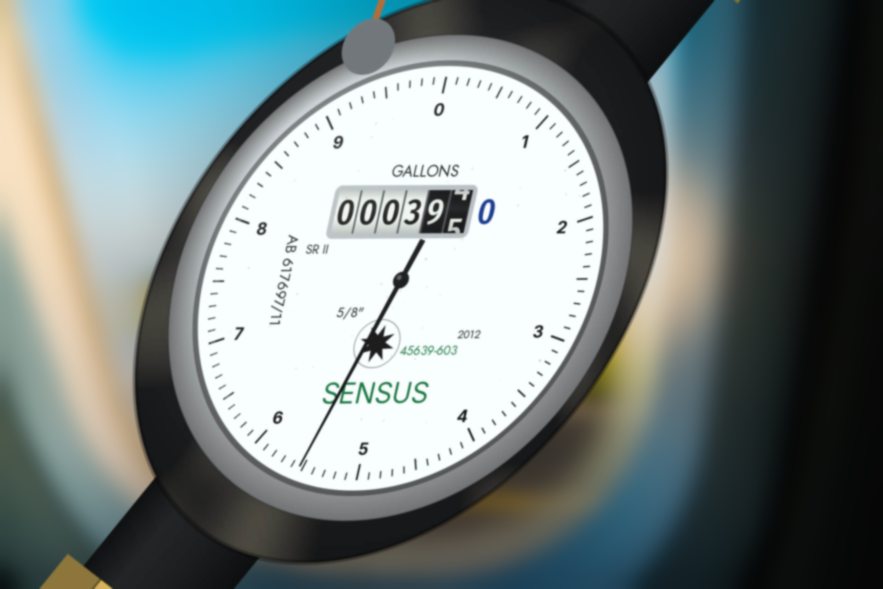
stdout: 3945.5 gal
